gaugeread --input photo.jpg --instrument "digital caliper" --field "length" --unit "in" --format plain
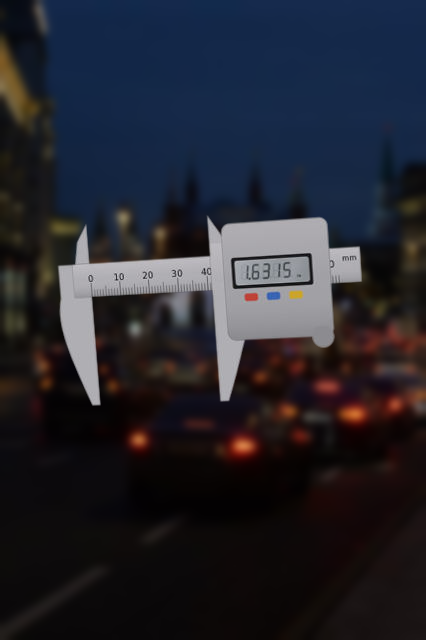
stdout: 1.6315 in
